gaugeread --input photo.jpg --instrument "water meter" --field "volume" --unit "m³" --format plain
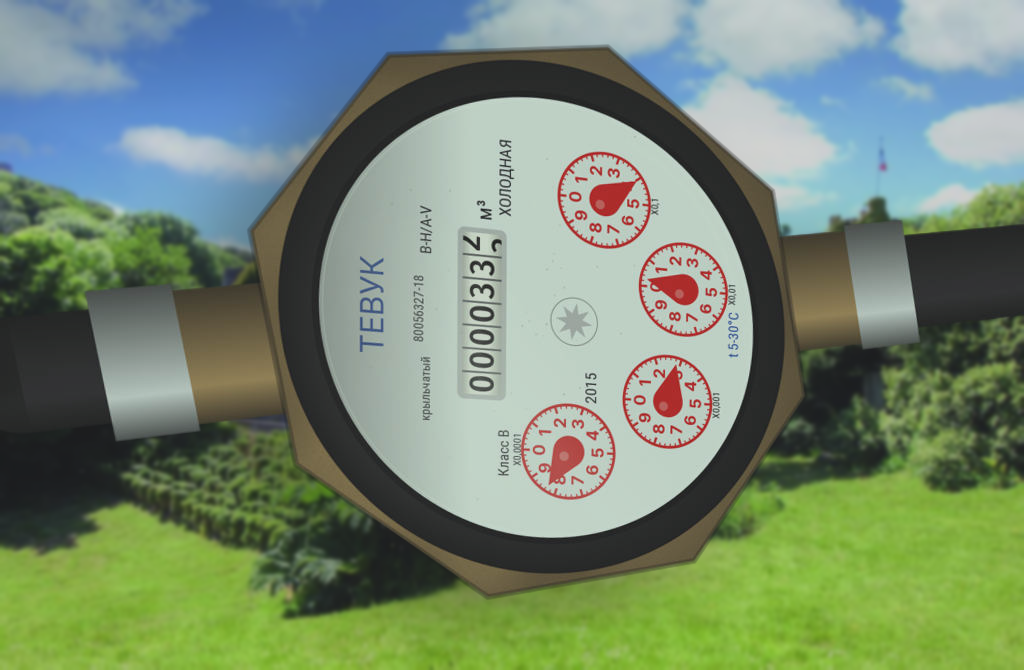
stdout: 332.4028 m³
